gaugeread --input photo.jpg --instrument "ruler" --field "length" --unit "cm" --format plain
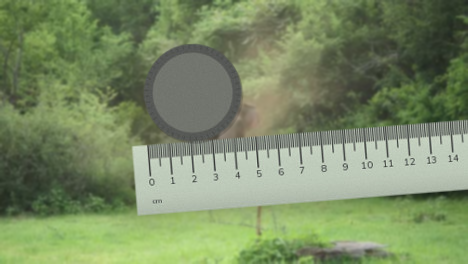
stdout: 4.5 cm
